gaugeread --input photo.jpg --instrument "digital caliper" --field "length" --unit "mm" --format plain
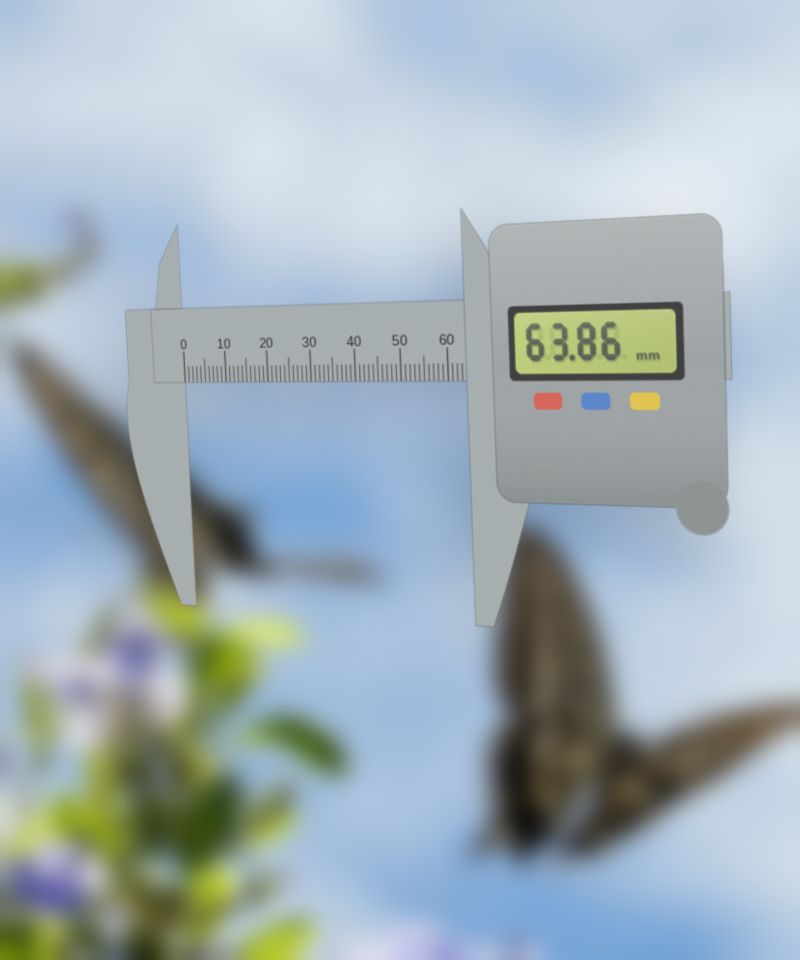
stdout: 63.86 mm
